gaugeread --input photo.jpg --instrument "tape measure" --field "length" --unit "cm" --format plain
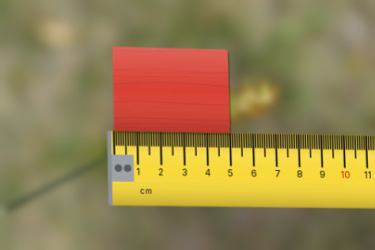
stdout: 5 cm
